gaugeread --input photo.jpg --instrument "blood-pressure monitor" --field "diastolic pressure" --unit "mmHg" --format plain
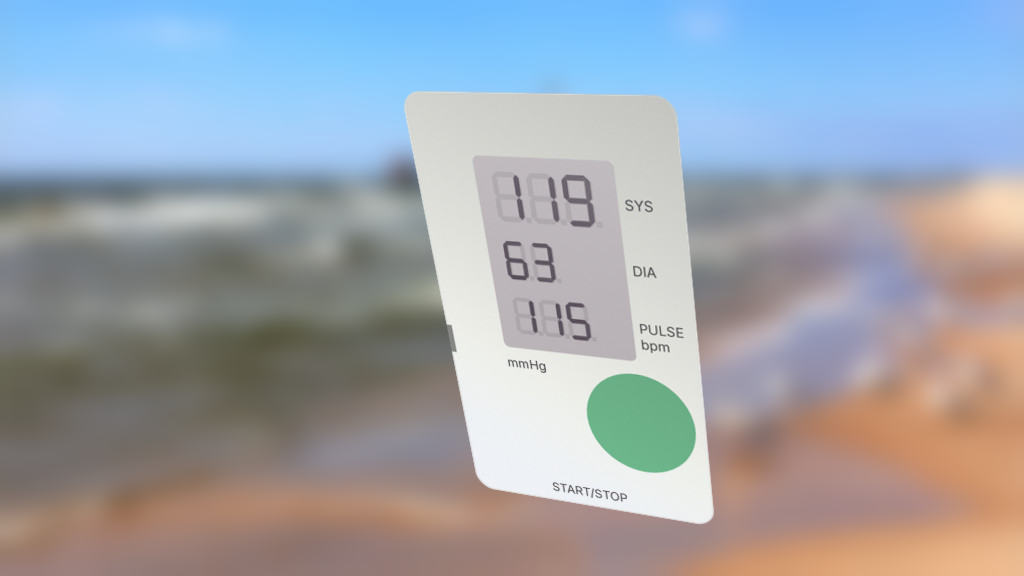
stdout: 63 mmHg
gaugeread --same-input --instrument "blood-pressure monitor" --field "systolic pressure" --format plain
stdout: 119 mmHg
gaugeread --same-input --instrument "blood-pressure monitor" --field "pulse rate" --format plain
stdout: 115 bpm
